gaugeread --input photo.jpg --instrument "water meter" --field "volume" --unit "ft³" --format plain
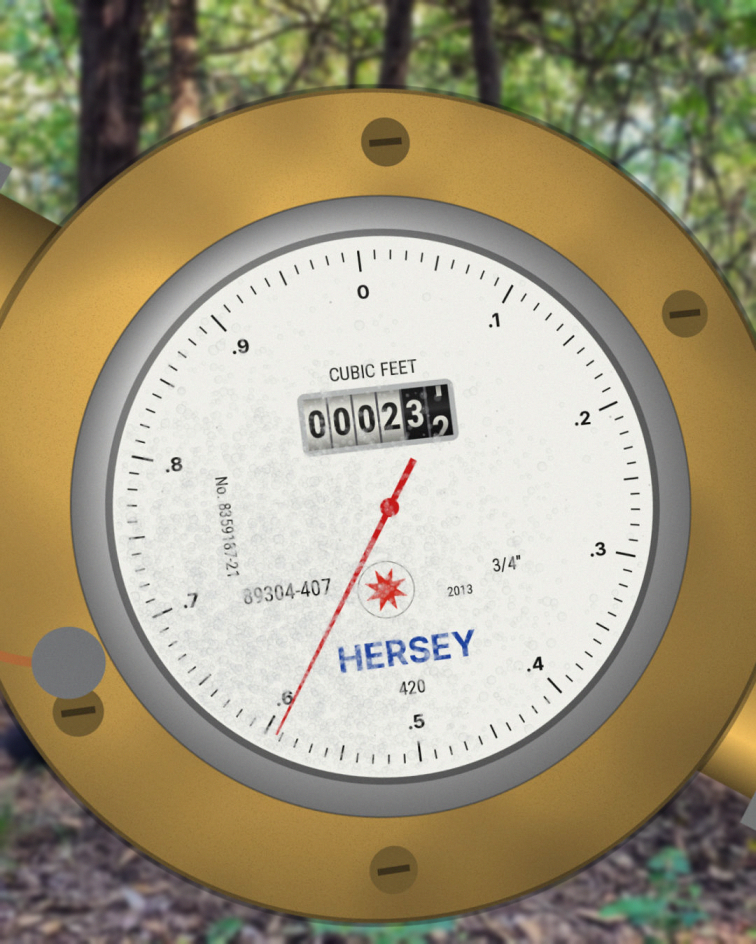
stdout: 231.59 ft³
